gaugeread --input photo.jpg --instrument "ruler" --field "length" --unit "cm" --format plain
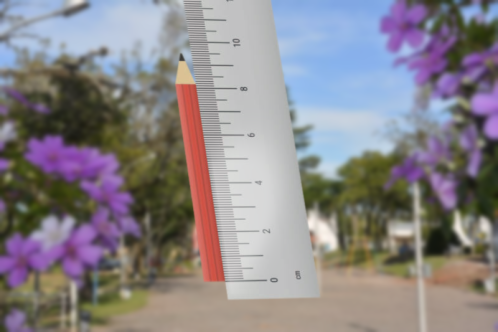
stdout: 9.5 cm
